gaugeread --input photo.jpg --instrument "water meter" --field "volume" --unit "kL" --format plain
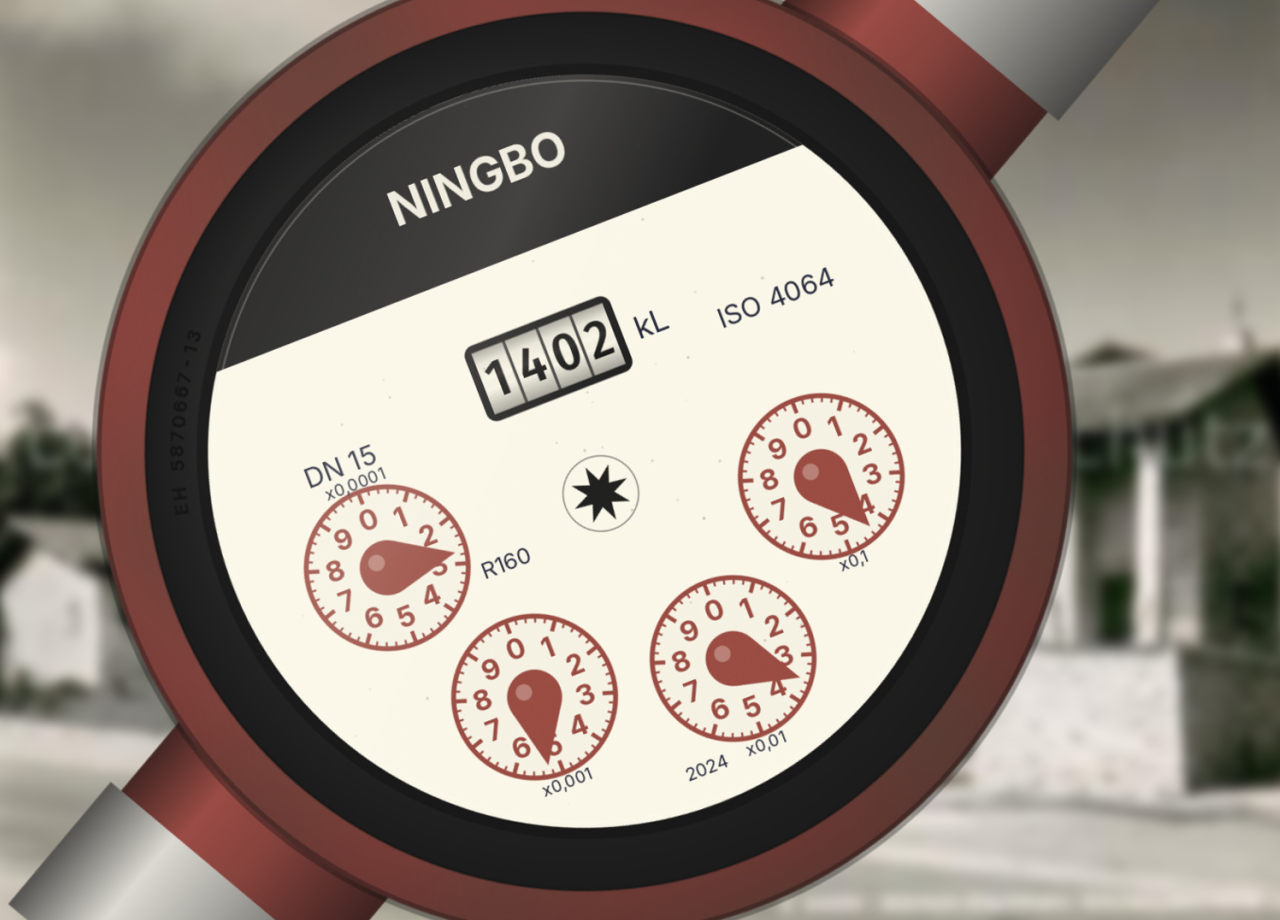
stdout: 1402.4352 kL
